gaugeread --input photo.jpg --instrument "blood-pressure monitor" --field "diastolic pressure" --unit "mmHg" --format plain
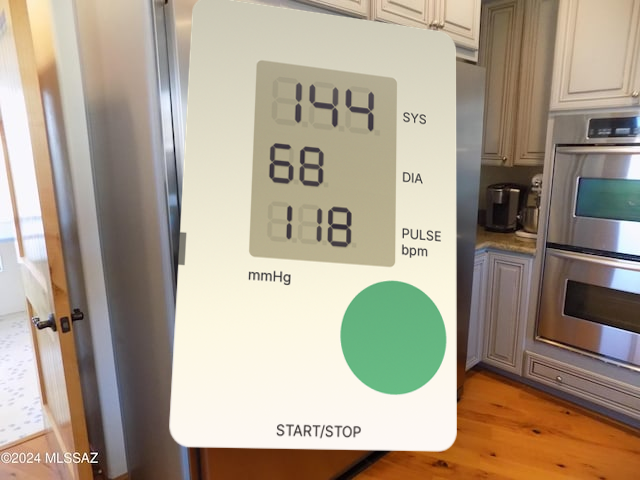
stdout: 68 mmHg
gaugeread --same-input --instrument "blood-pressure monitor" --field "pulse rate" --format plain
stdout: 118 bpm
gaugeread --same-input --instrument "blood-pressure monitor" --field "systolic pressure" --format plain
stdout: 144 mmHg
